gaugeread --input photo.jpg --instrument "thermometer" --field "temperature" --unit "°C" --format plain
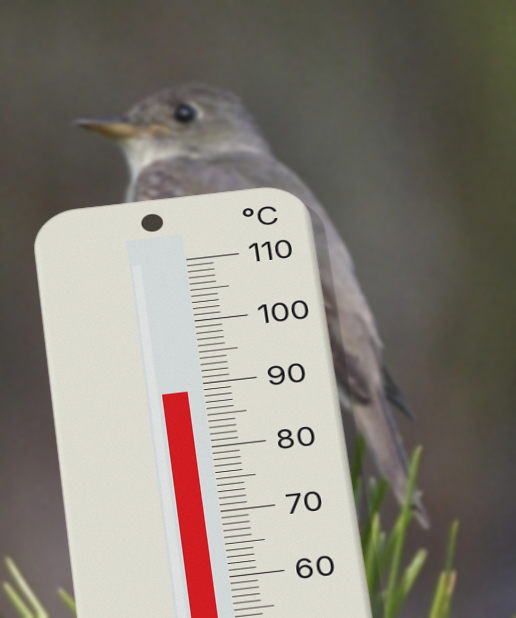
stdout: 89 °C
